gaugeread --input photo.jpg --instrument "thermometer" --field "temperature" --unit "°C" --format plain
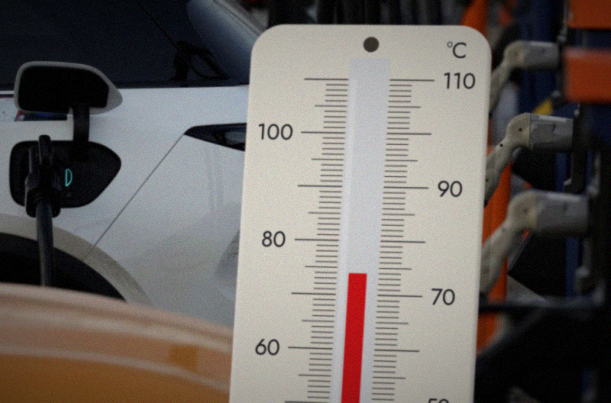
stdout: 74 °C
